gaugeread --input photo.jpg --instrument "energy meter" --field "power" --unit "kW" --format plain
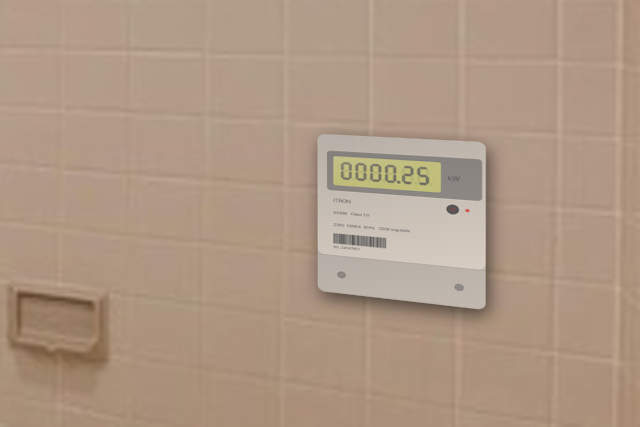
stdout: 0.25 kW
